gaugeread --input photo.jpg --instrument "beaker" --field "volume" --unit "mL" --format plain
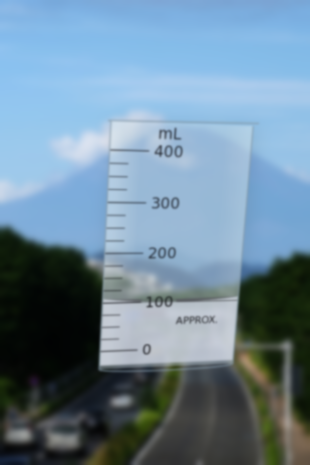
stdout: 100 mL
